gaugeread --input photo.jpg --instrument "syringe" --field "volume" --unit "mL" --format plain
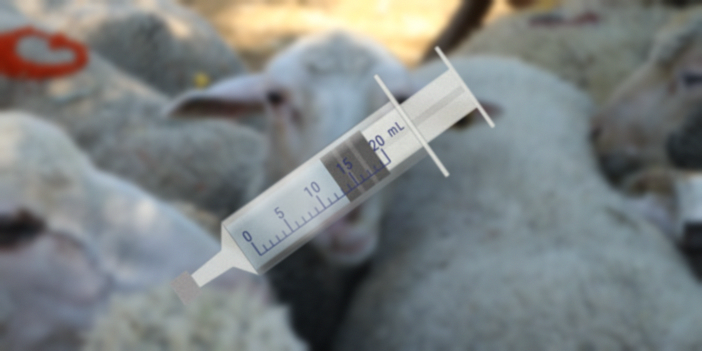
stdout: 13 mL
